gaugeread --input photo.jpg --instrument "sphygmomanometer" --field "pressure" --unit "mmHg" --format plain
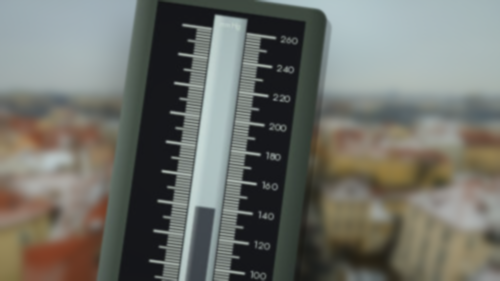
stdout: 140 mmHg
